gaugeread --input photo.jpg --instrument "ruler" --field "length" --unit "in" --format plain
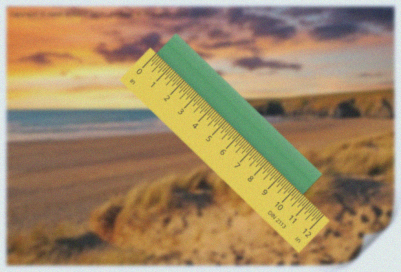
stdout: 10.5 in
